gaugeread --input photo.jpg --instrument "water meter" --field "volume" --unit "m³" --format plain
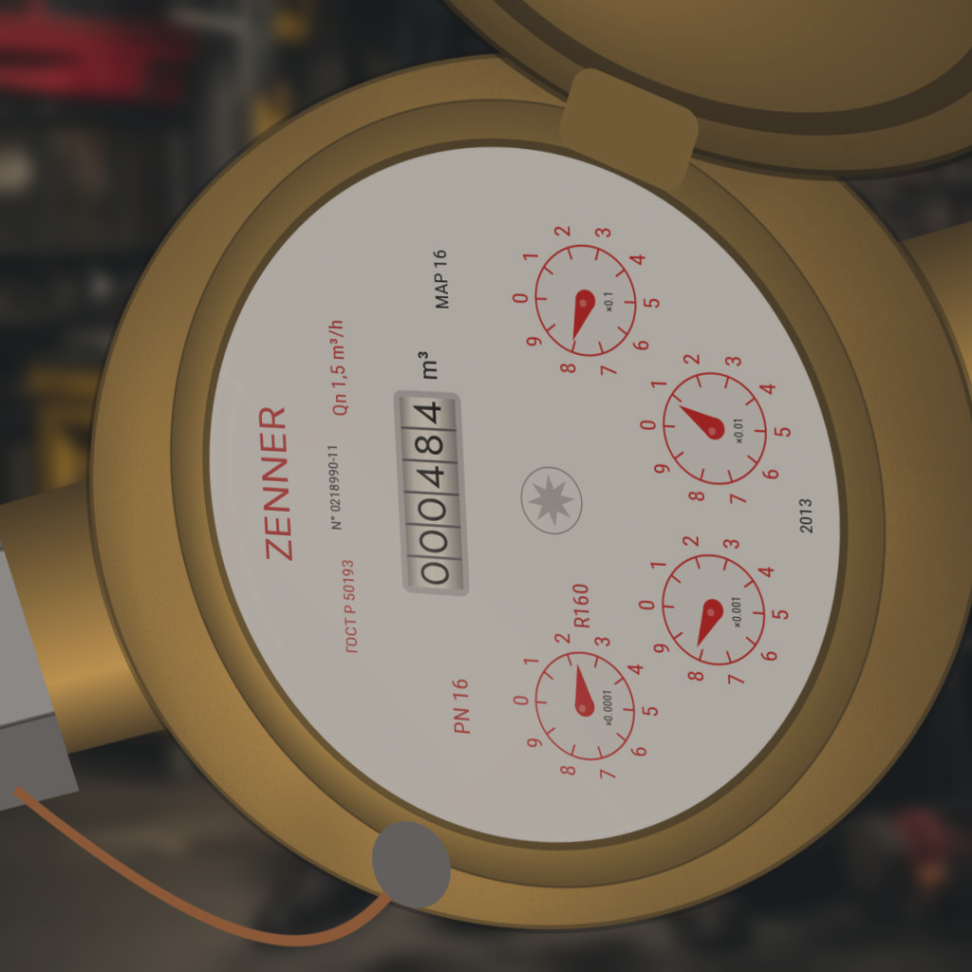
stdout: 484.8082 m³
